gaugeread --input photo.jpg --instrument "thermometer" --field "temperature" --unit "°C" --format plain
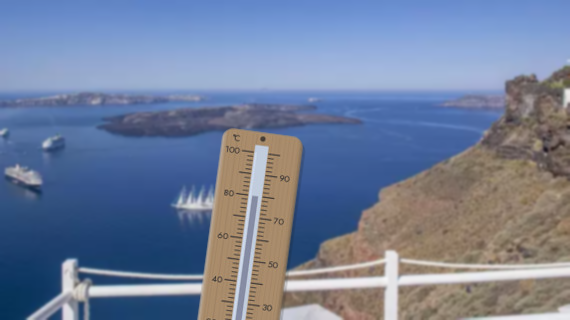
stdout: 80 °C
